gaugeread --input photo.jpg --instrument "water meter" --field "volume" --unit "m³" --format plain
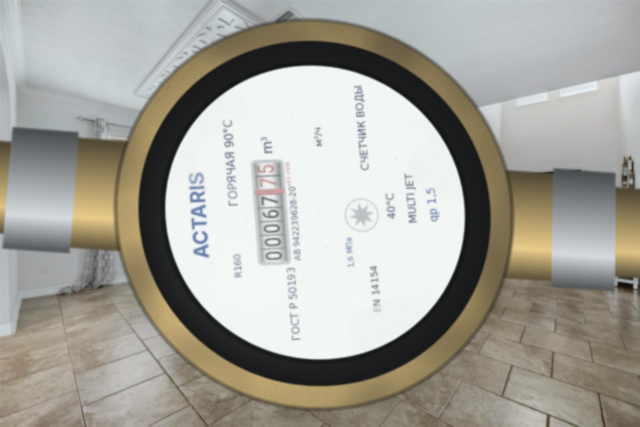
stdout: 67.75 m³
